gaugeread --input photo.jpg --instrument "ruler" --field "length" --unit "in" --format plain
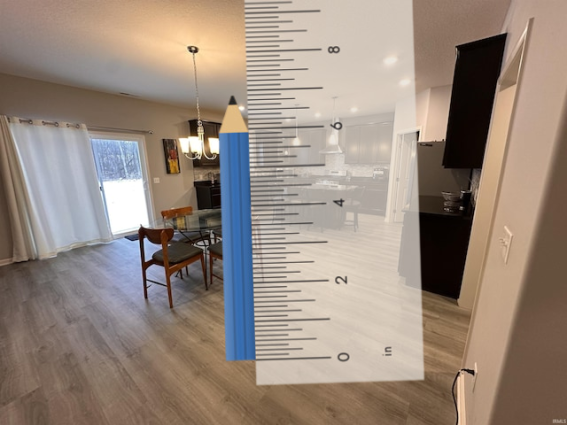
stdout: 6.875 in
